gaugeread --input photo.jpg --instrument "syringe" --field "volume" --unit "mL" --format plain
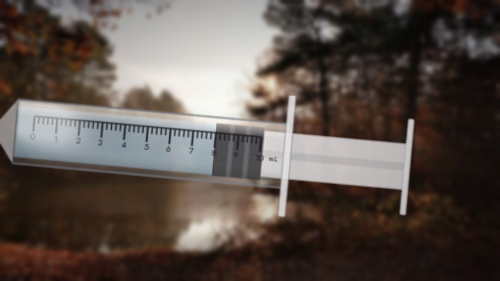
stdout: 8 mL
